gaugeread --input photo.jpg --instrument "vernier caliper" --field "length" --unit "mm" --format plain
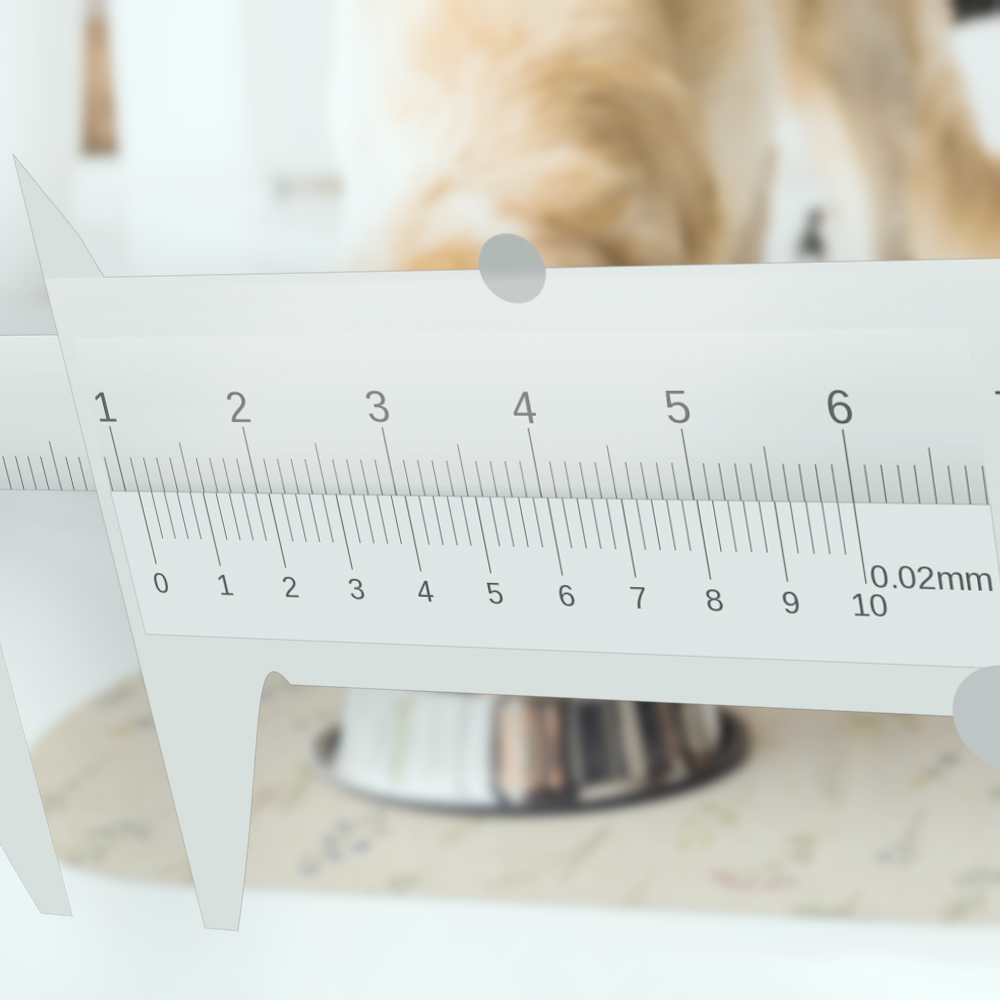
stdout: 11.0 mm
